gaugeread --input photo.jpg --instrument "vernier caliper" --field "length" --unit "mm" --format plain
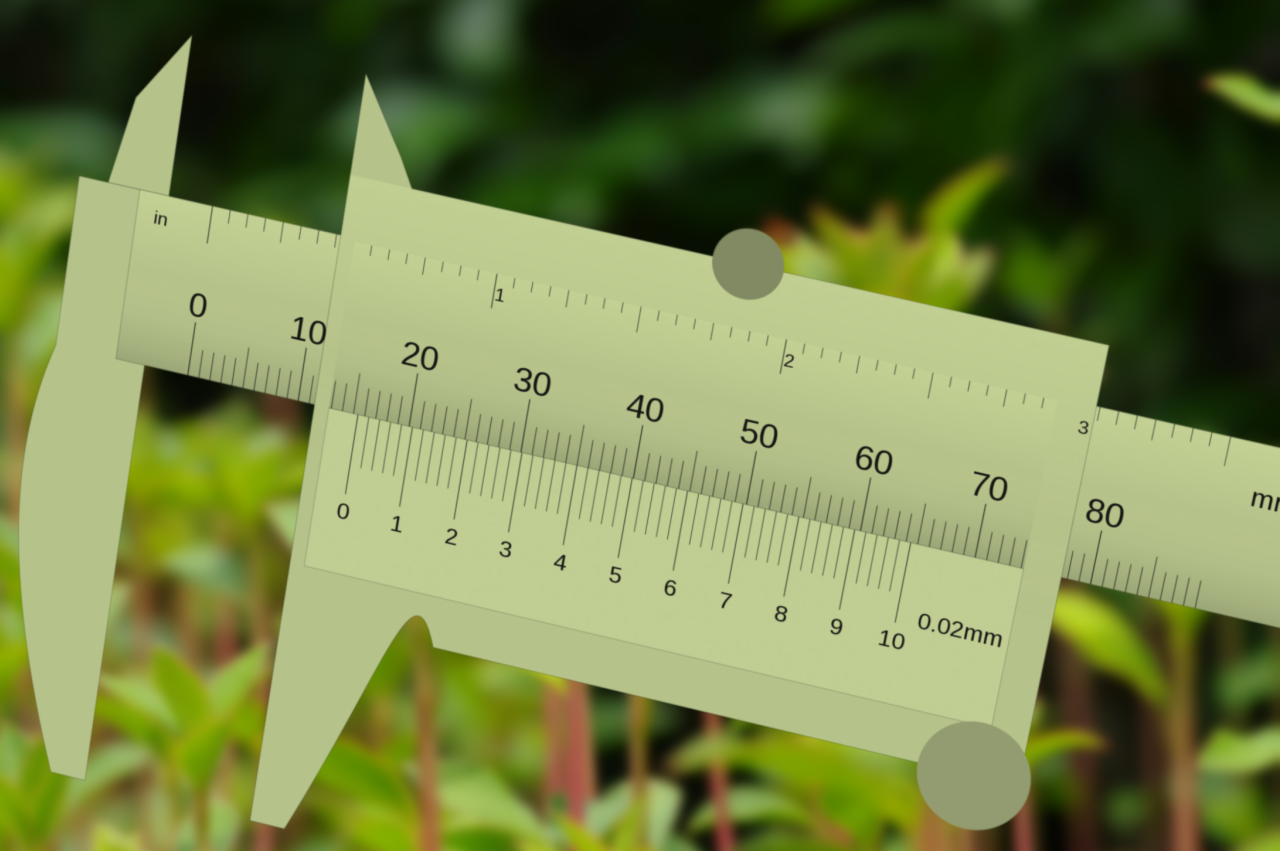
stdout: 15.4 mm
